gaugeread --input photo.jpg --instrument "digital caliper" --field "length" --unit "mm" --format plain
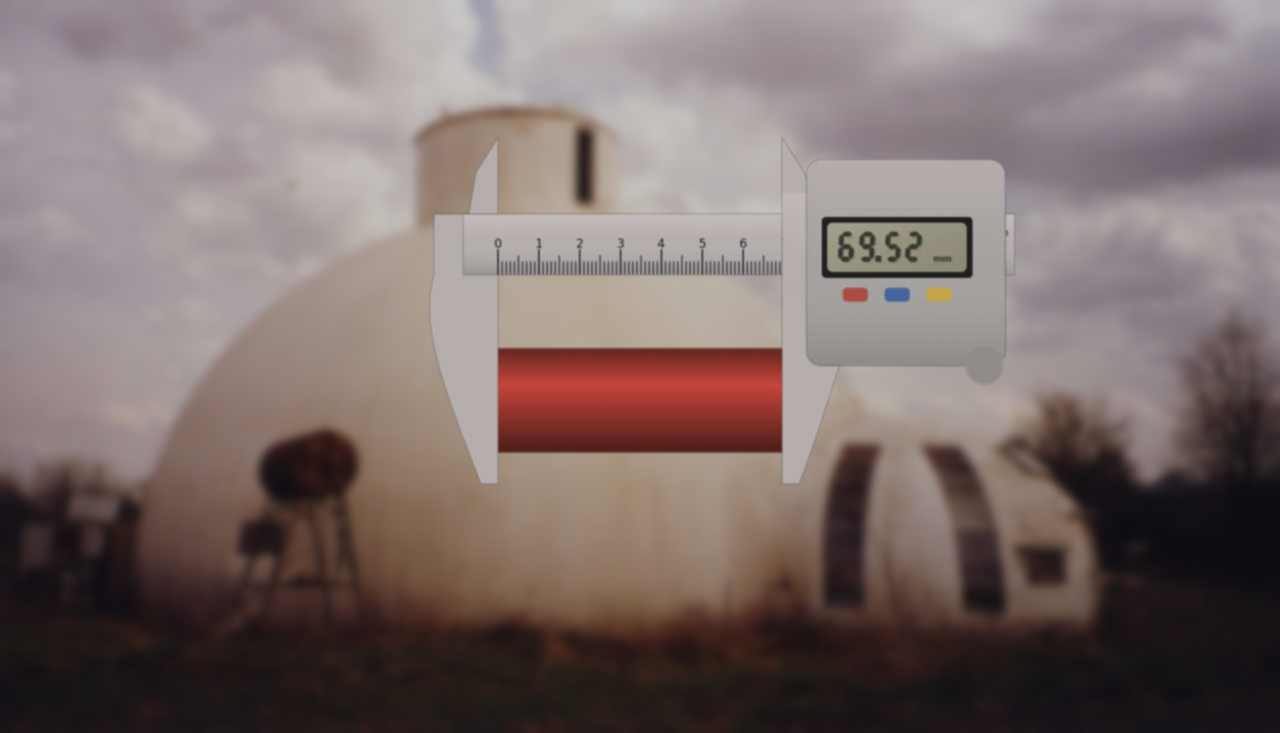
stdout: 69.52 mm
